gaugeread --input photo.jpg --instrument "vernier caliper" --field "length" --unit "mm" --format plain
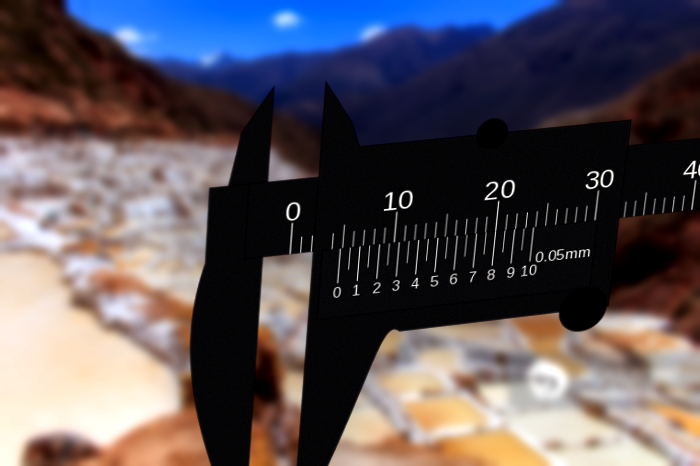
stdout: 4.8 mm
